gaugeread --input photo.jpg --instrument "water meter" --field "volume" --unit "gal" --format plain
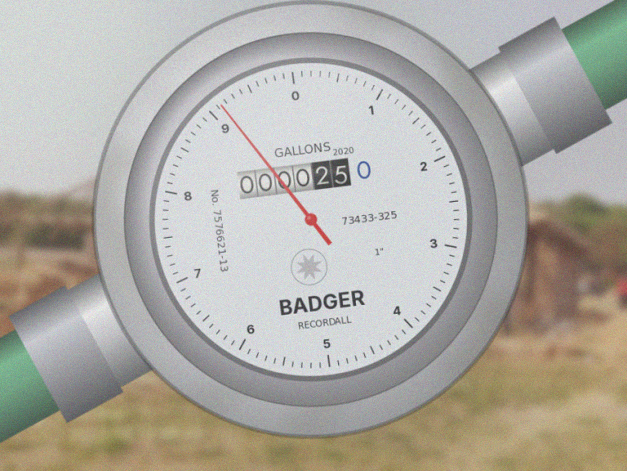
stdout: 249.1 gal
